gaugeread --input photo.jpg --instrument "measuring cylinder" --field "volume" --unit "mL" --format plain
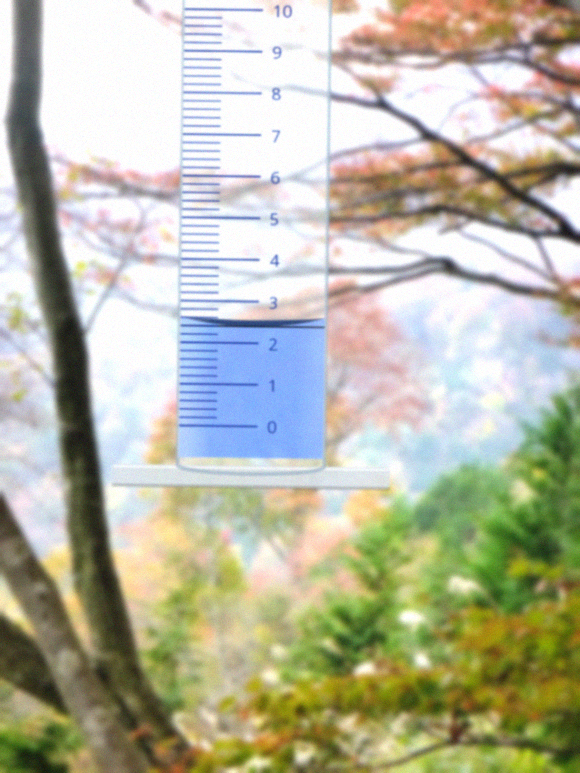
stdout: 2.4 mL
